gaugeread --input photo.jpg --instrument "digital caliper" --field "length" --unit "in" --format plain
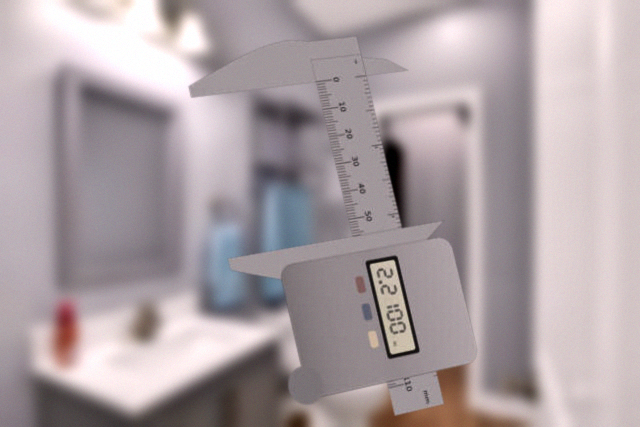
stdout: 2.2100 in
